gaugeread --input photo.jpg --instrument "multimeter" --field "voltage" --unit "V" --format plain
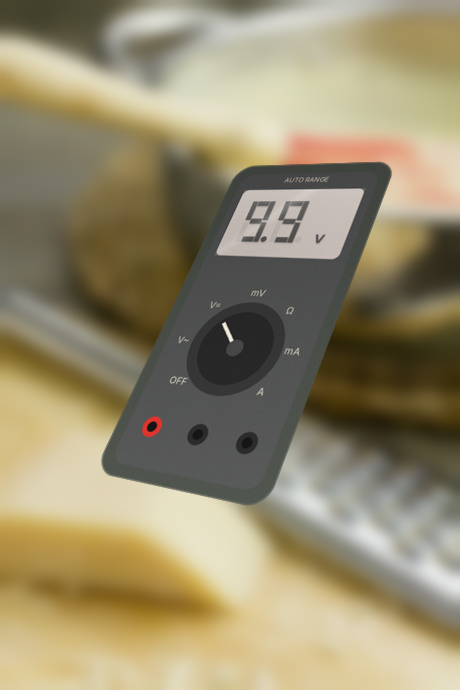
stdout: 9.9 V
